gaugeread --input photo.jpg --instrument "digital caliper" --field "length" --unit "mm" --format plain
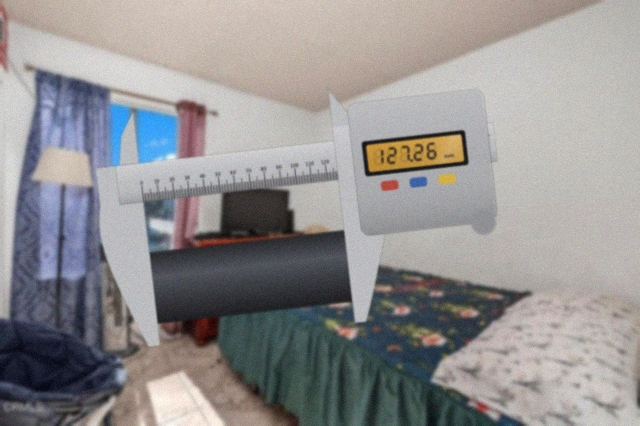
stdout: 127.26 mm
